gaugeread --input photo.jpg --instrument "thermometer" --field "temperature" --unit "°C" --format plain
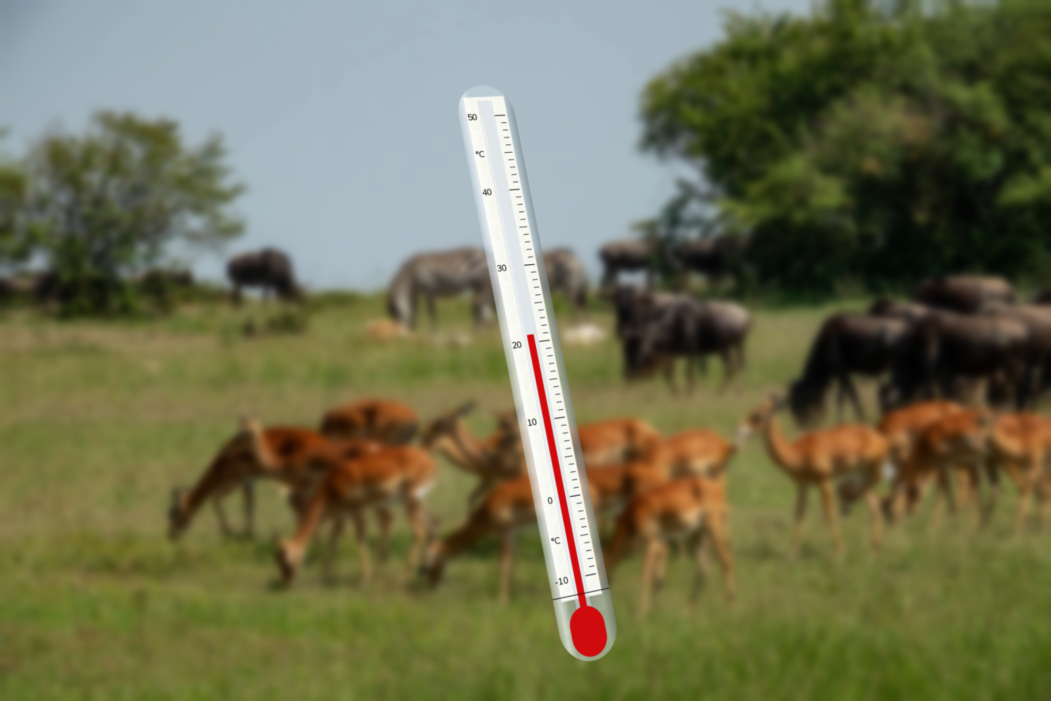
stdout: 21 °C
